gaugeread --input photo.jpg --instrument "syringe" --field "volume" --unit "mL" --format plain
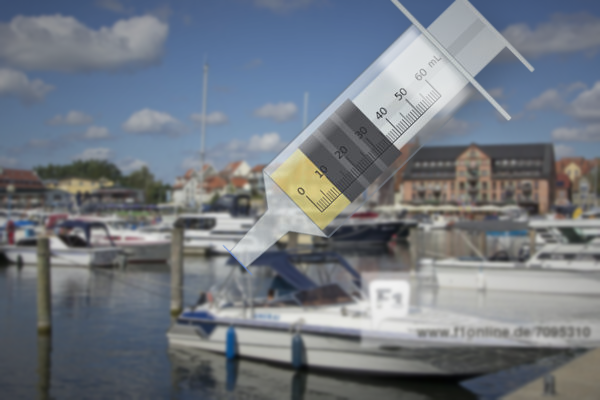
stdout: 10 mL
